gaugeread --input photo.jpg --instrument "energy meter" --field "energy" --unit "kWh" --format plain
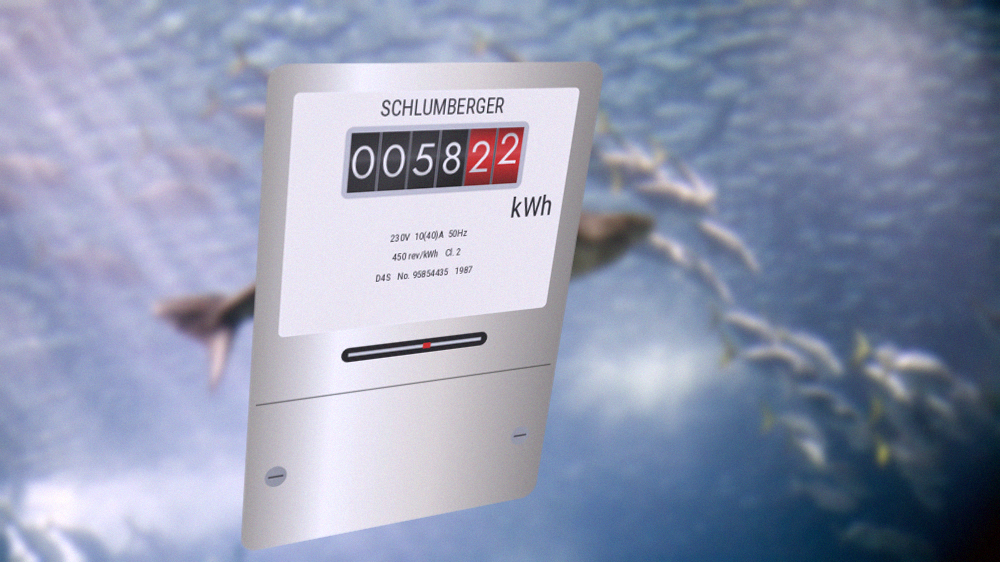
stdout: 58.22 kWh
